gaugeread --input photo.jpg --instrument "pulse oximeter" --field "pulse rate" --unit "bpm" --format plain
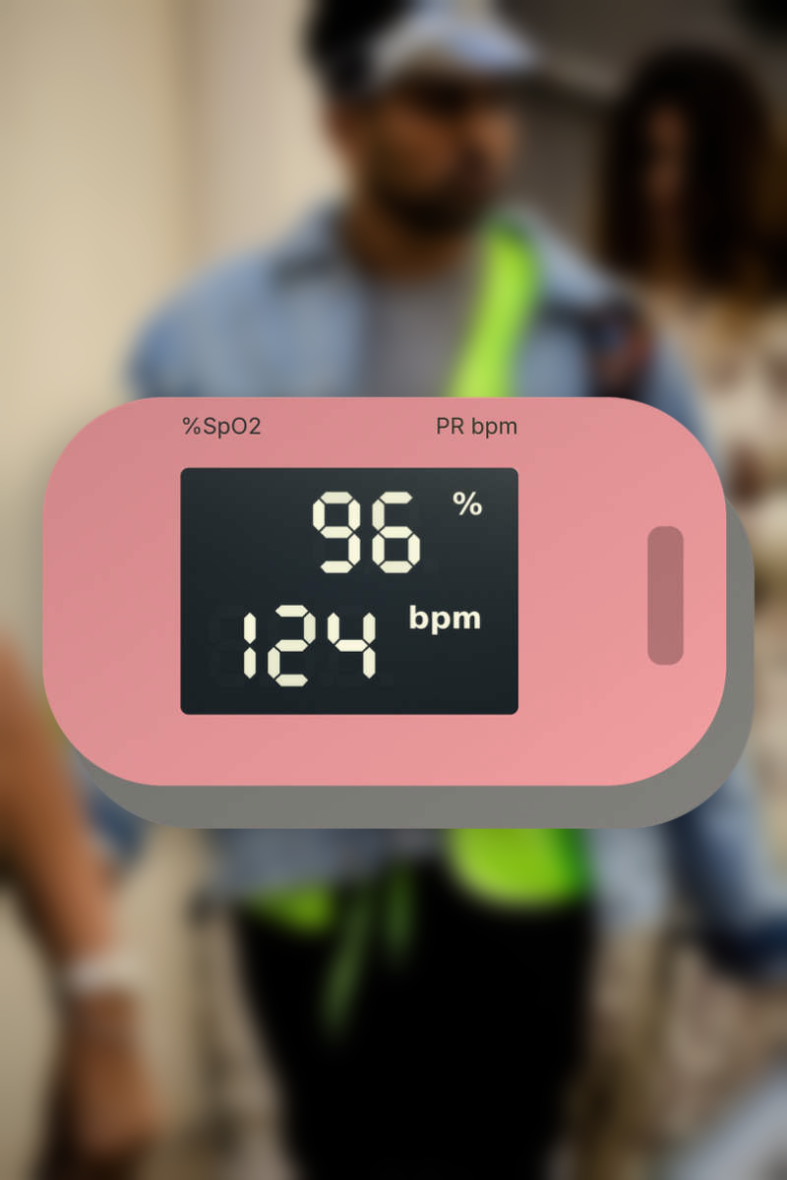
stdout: 124 bpm
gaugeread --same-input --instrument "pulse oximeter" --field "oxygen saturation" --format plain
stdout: 96 %
